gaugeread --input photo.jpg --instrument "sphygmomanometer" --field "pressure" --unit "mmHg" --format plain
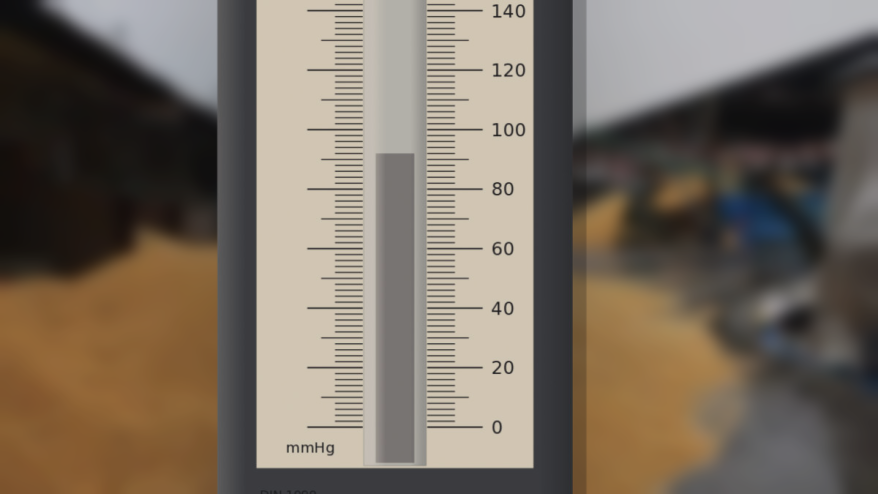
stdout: 92 mmHg
